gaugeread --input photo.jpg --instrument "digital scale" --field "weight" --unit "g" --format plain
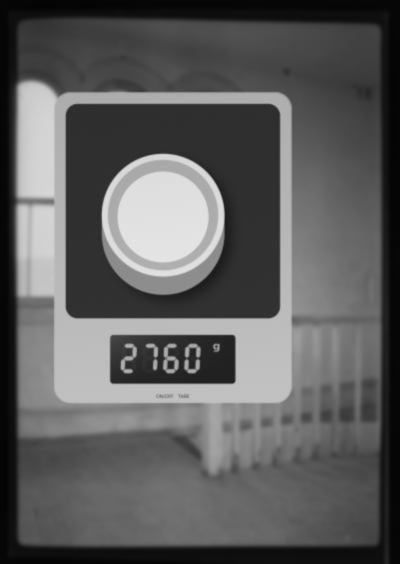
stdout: 2760 g
